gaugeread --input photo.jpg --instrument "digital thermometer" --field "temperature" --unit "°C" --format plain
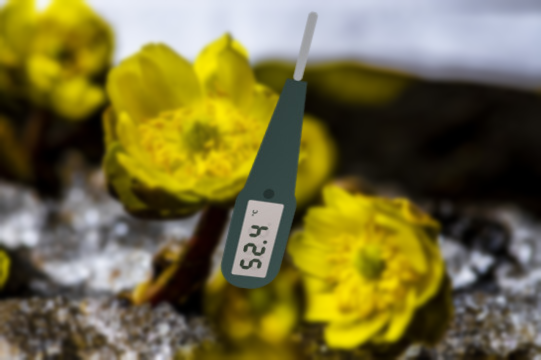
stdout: 52.4 °C
